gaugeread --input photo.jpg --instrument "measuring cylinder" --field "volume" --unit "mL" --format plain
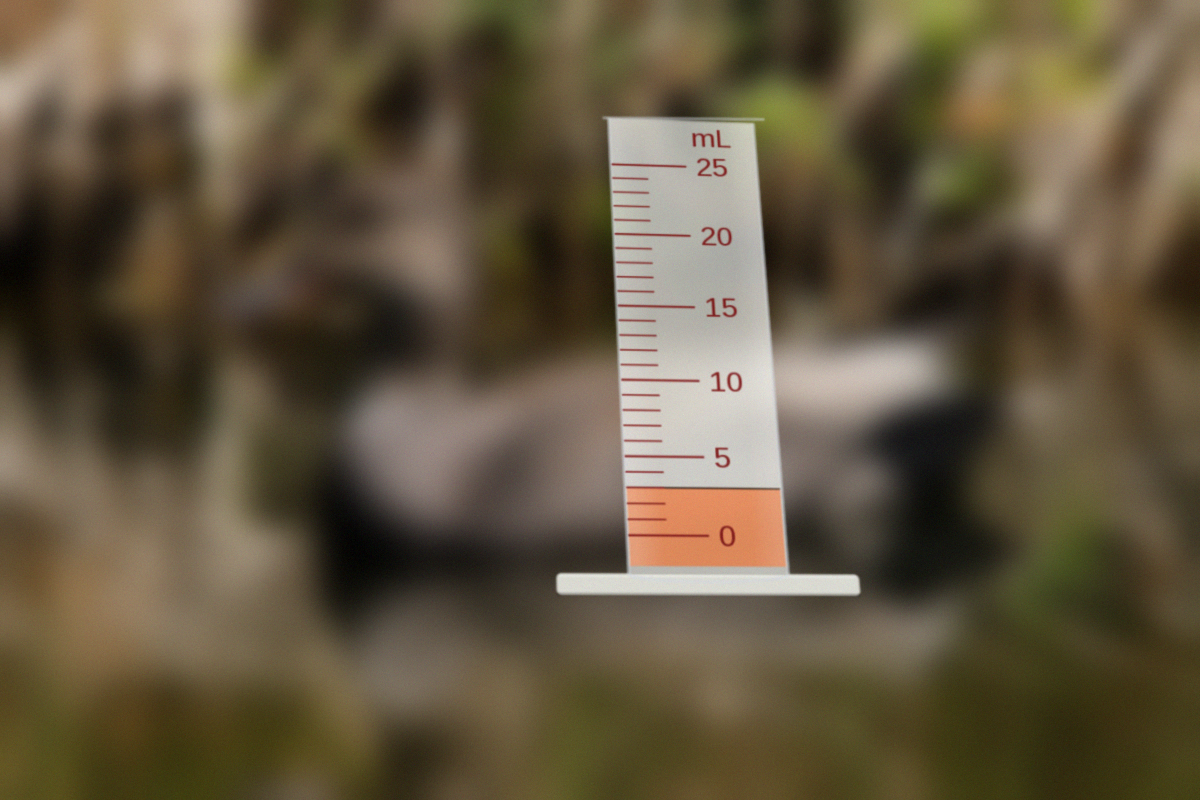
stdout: 3 mL
